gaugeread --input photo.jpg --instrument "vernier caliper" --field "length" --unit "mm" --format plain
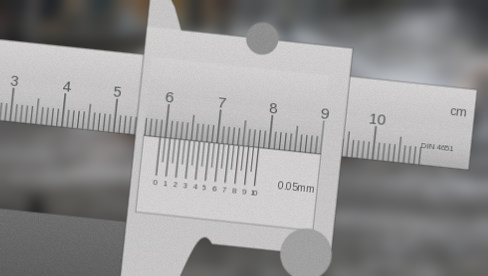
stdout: 59.0 mm
